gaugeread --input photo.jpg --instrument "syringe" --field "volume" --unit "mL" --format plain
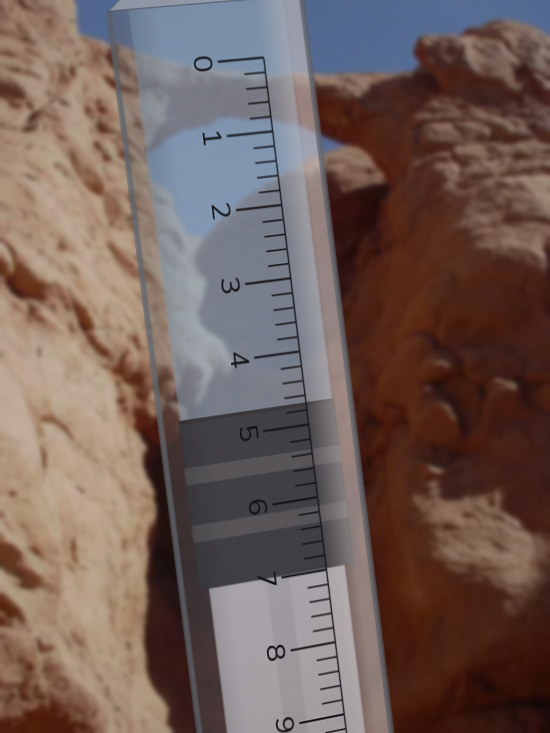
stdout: 4.7 mL
